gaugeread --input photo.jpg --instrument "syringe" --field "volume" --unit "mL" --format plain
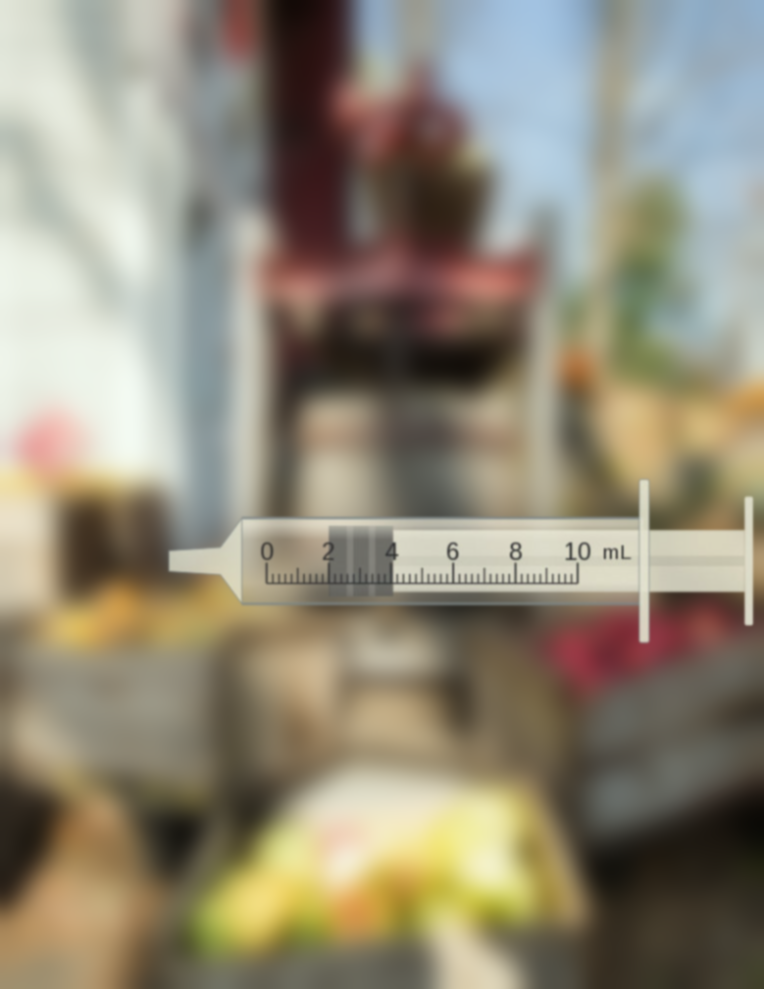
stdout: 2 mL
